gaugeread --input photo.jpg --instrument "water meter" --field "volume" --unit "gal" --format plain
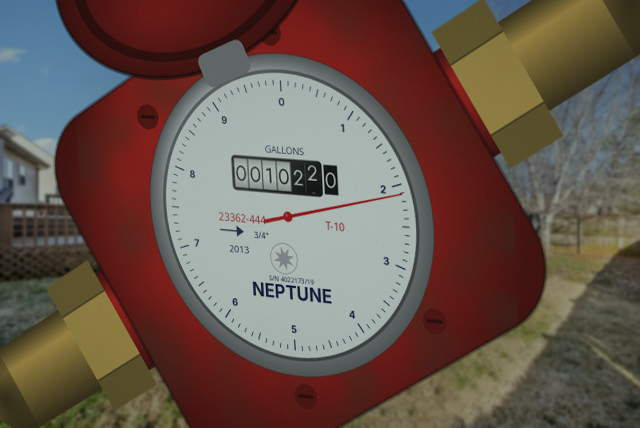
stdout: 10222.1 gal
